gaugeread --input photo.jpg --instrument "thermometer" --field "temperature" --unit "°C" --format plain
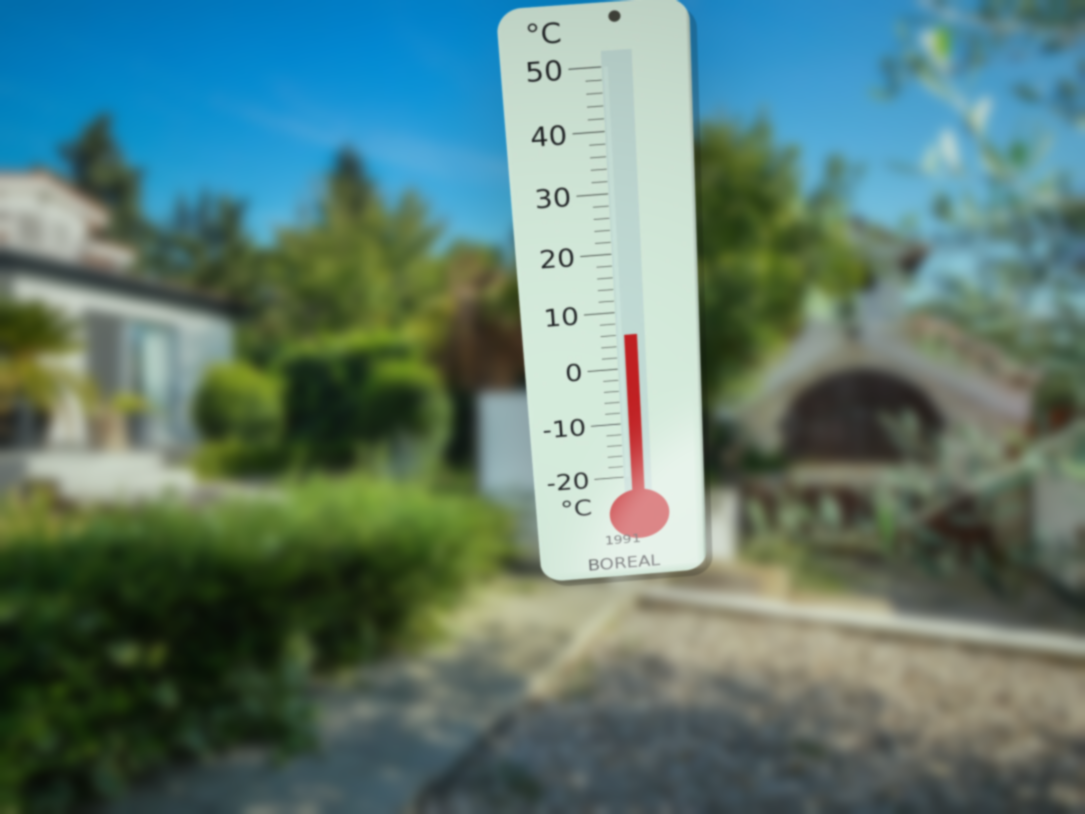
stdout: 6 °C
